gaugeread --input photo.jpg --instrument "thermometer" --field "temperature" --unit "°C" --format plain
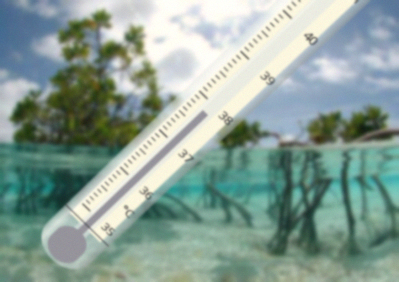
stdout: 37.8 °C
